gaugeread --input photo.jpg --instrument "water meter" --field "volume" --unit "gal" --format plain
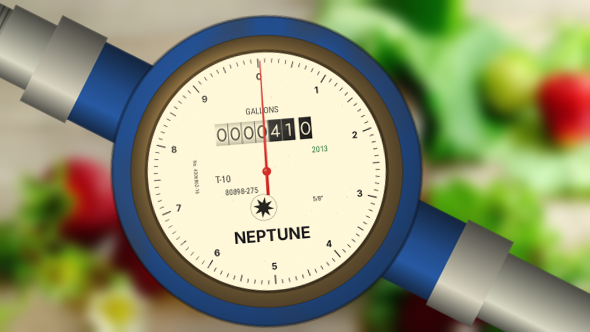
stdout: 410.0 gal
